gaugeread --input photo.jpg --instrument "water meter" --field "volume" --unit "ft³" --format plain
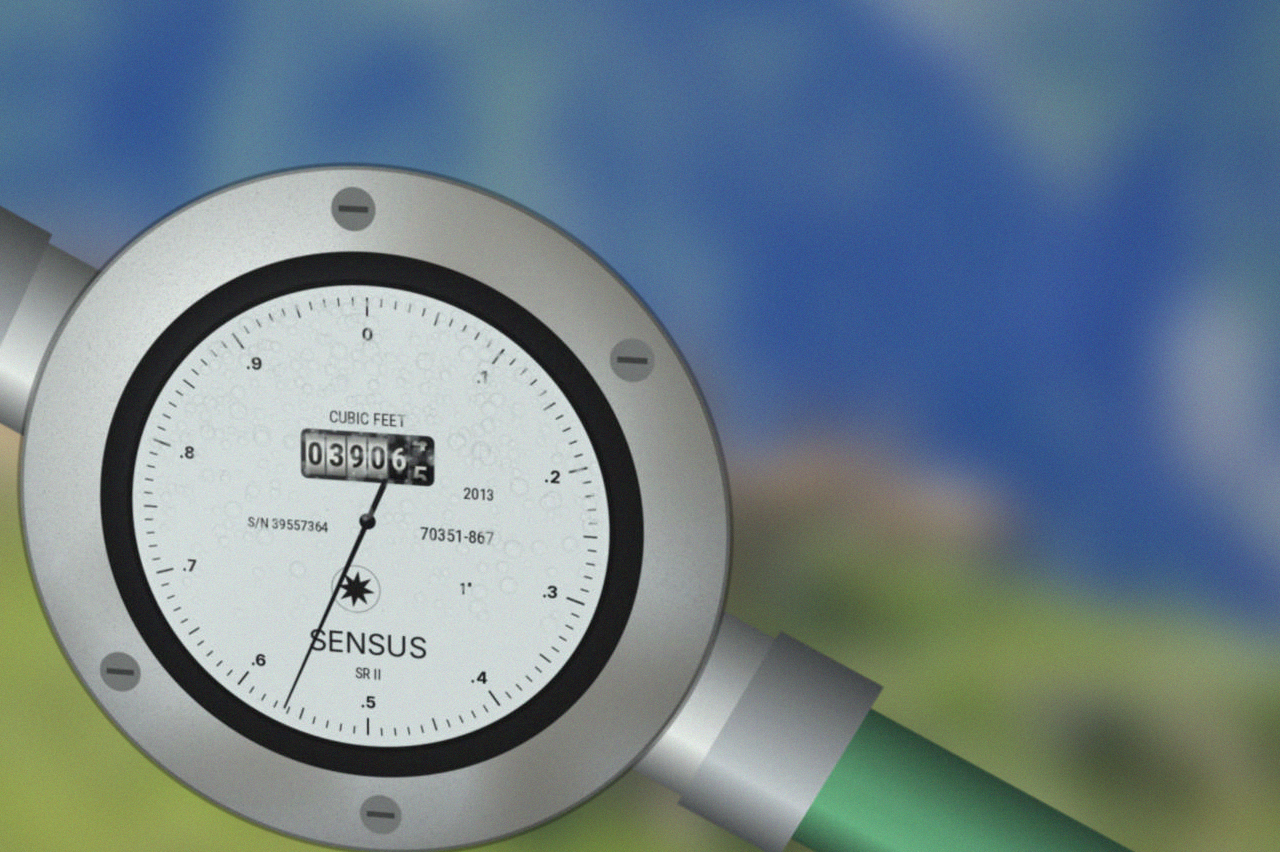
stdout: 39064.56 ft³
